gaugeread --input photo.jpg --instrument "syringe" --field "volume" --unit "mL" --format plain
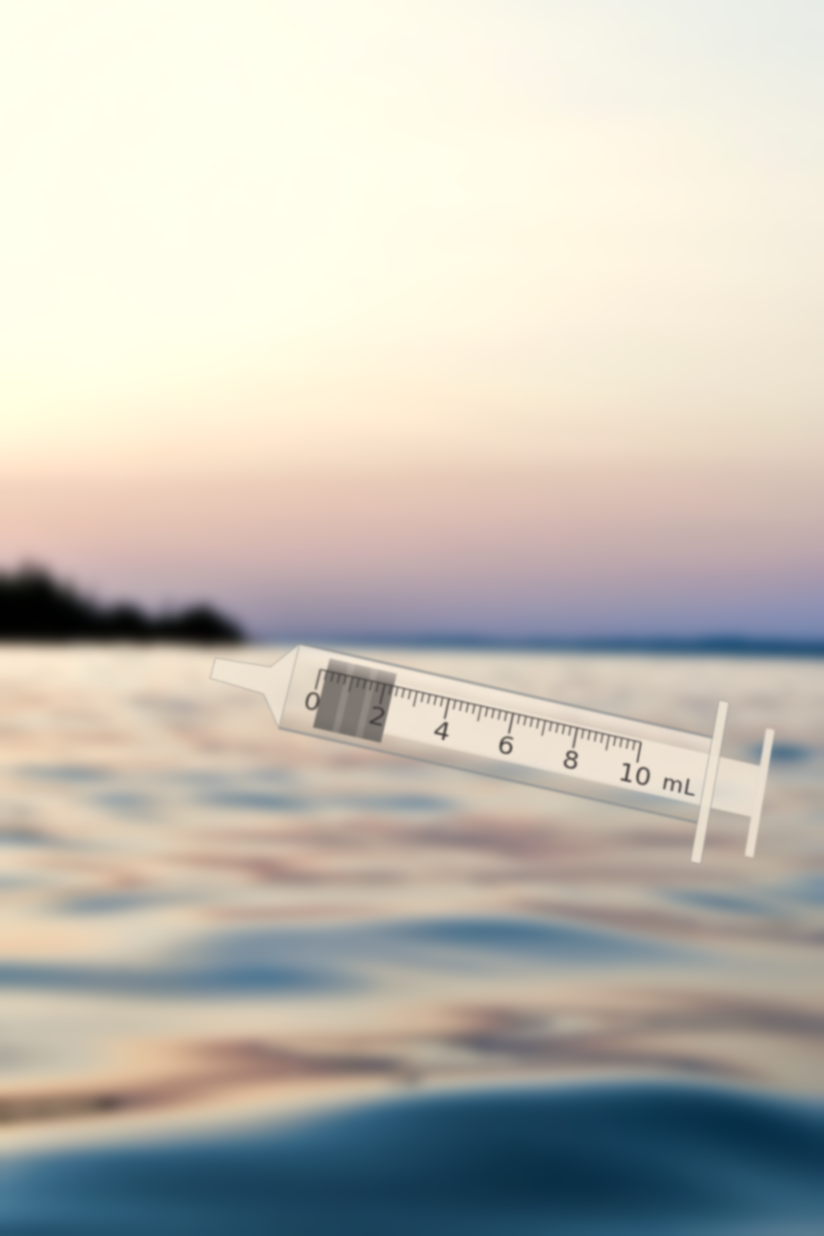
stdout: 0.2 mL
